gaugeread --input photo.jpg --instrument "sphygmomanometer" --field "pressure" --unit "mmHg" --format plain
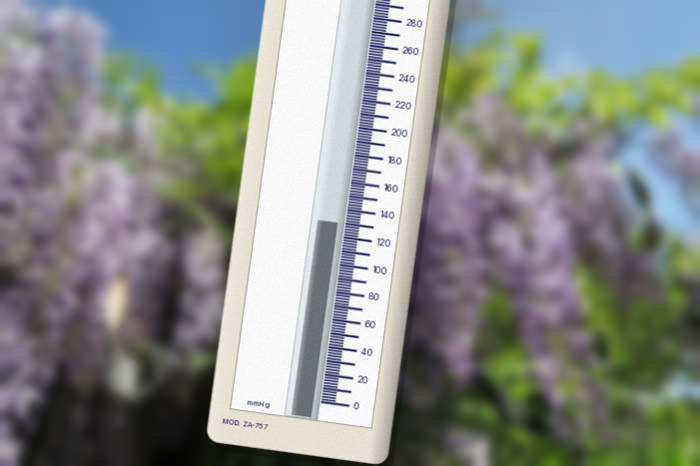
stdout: 130 mmHg
